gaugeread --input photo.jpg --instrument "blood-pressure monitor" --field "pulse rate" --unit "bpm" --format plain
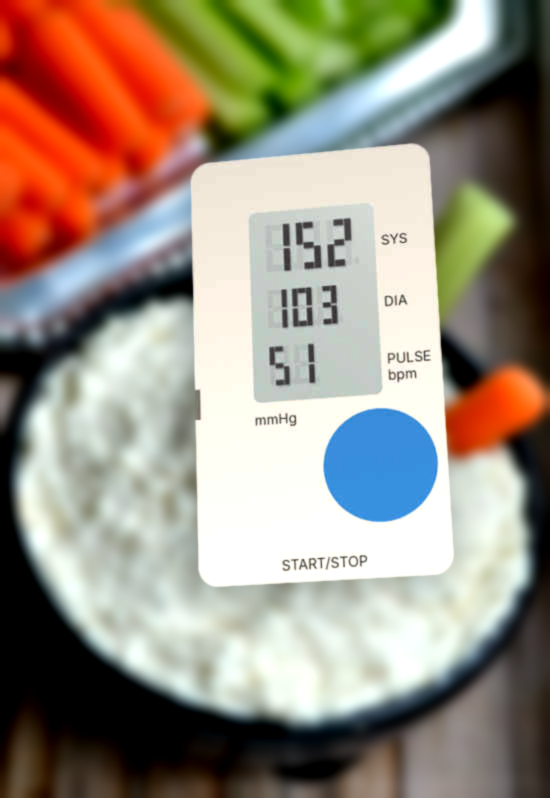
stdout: 51 bpm
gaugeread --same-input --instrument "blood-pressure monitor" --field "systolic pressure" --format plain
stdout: 152 mmHg
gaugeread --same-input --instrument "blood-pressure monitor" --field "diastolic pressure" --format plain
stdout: 103 mmHg
